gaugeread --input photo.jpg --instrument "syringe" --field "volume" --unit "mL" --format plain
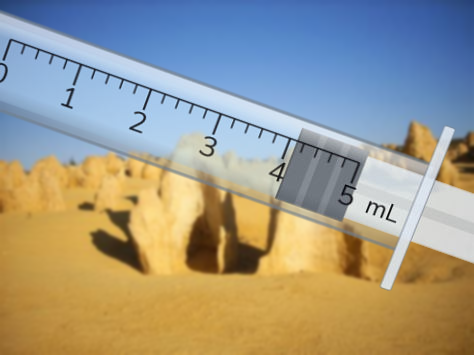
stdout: 4.1 mL
